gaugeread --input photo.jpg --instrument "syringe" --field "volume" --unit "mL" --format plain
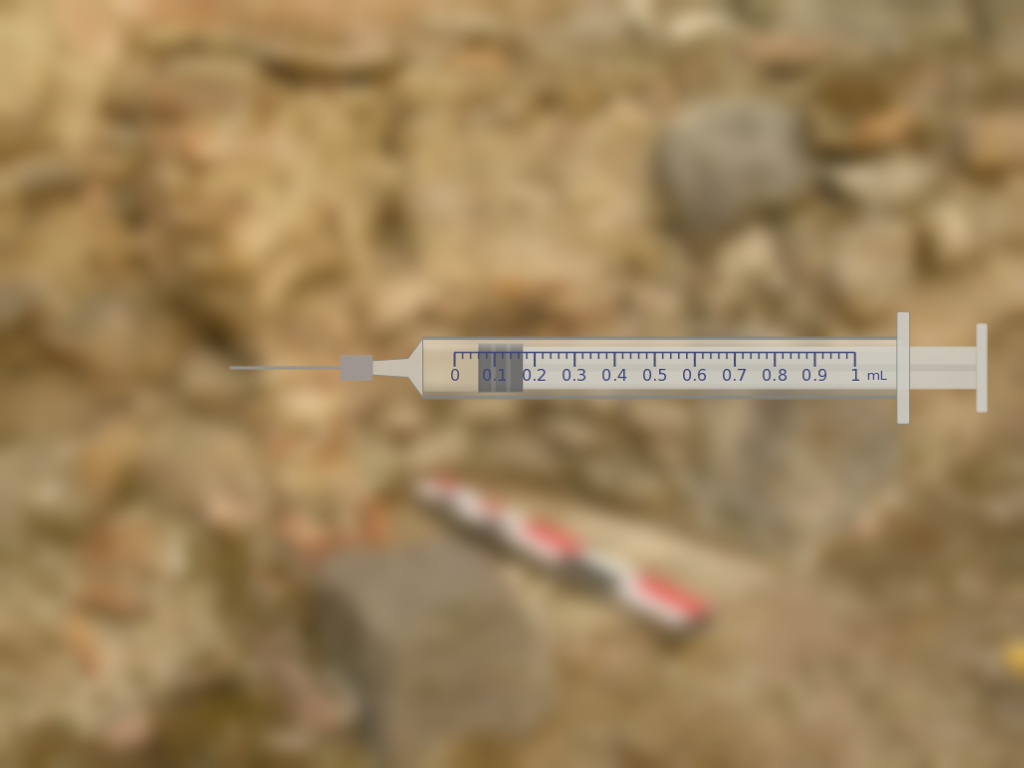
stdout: 0.06 mL
